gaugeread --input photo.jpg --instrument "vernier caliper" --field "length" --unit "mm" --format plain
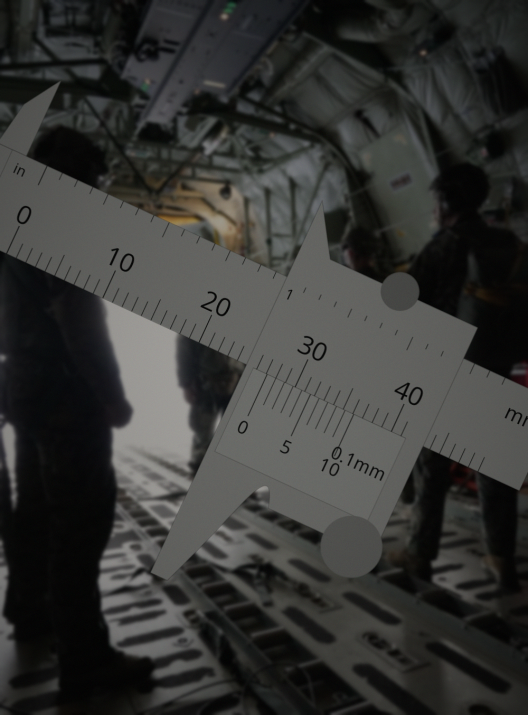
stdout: 27.1 mm
